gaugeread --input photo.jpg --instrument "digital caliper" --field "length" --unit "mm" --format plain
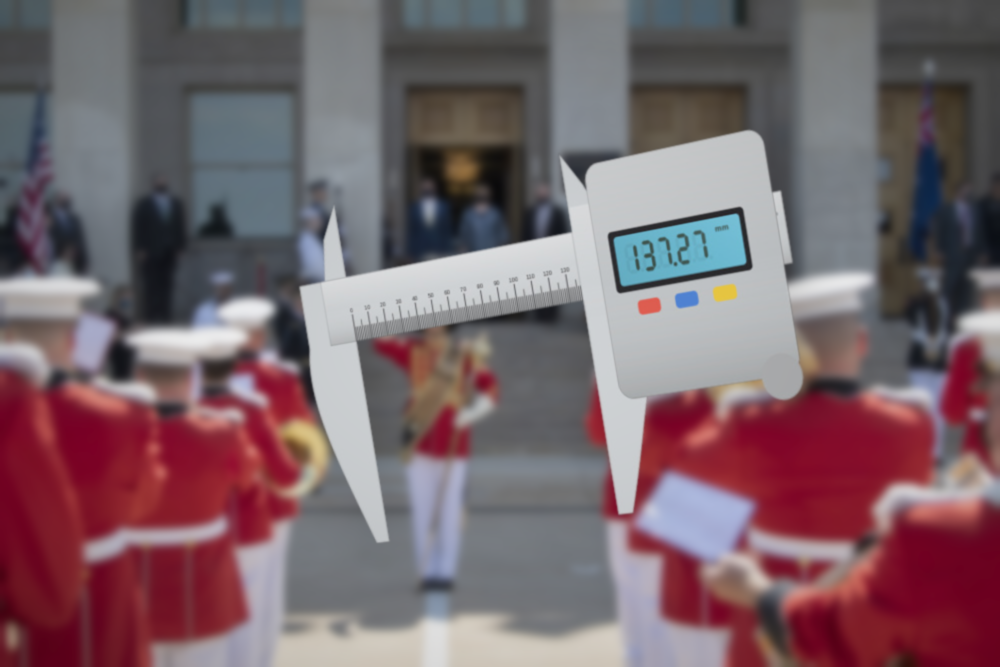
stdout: 137.27 mm
